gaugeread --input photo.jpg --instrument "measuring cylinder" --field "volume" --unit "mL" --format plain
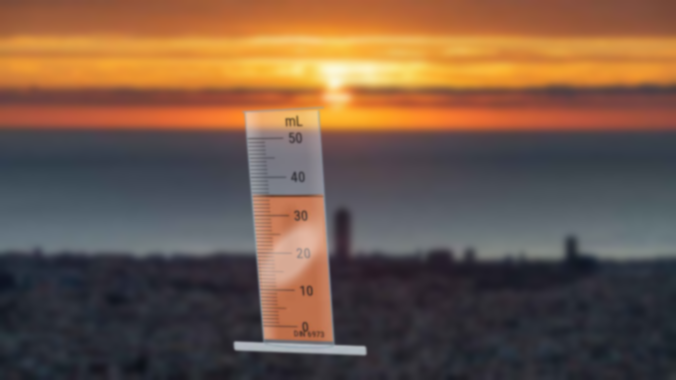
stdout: 35 mL
